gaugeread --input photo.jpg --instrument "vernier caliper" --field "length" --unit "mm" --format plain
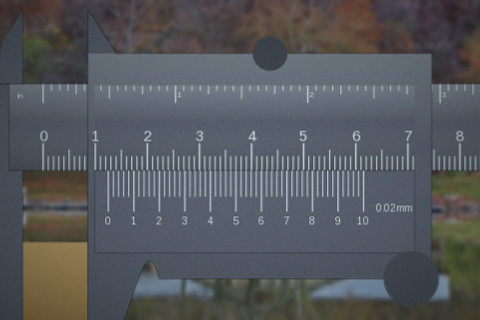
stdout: 12.5 mm
